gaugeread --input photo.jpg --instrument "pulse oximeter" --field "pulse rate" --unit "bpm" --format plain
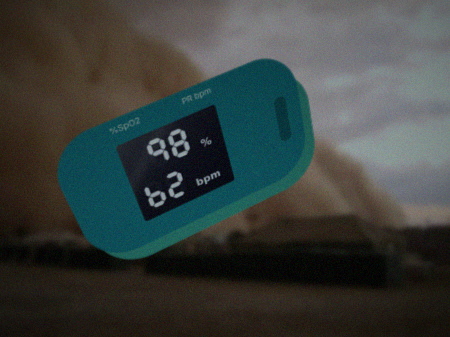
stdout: 62 bpm
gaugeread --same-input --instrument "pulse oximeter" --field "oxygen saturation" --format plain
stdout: 98 %
